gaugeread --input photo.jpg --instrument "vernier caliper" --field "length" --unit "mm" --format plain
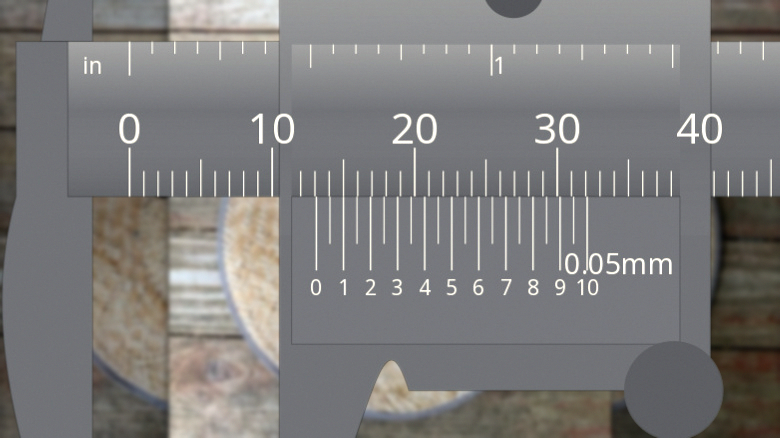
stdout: 13.1 mm
